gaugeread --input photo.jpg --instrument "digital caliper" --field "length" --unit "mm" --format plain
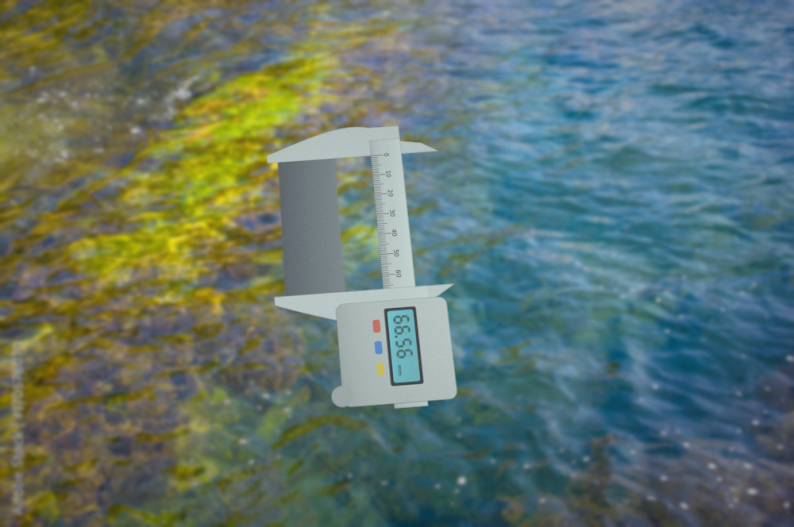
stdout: 66.56 mm
